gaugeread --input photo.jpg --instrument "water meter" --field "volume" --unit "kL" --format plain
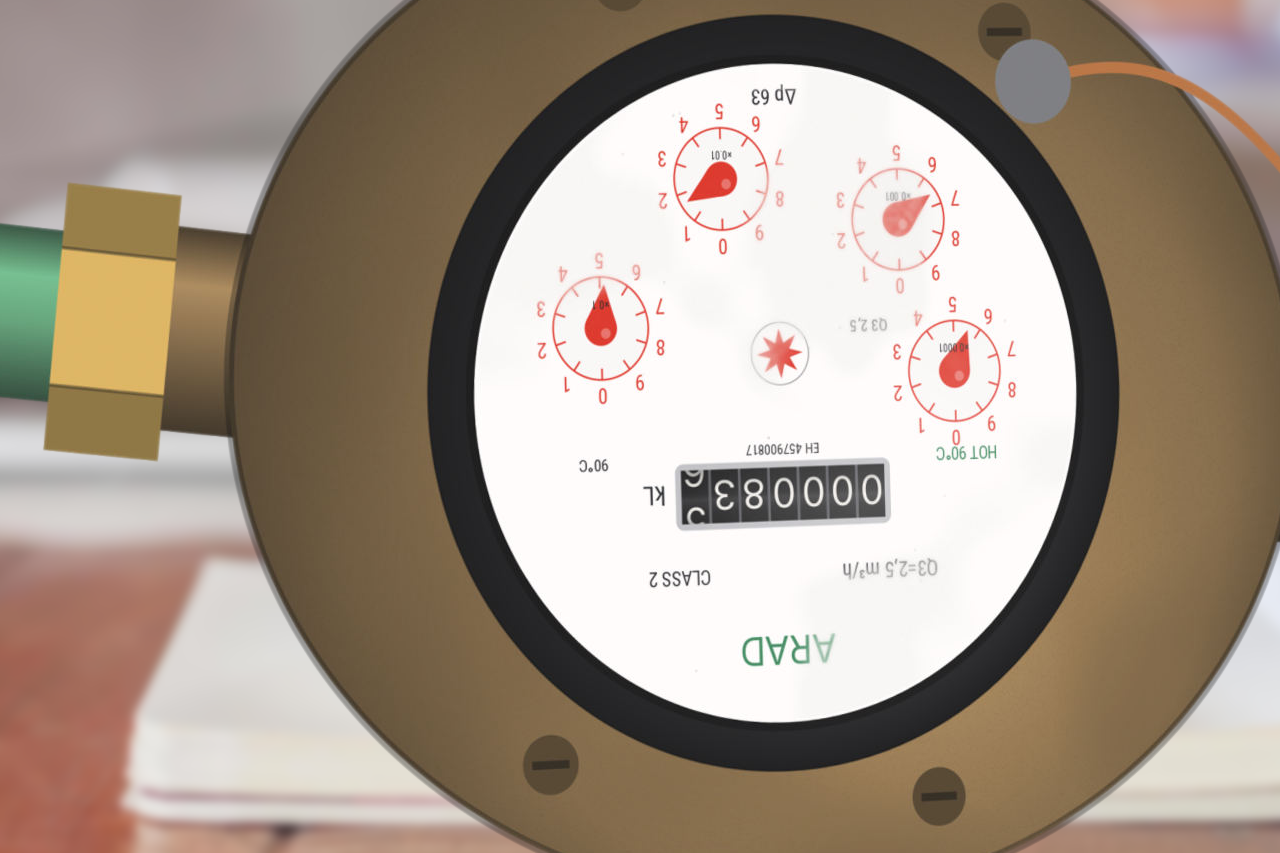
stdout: 835.5165 kL
